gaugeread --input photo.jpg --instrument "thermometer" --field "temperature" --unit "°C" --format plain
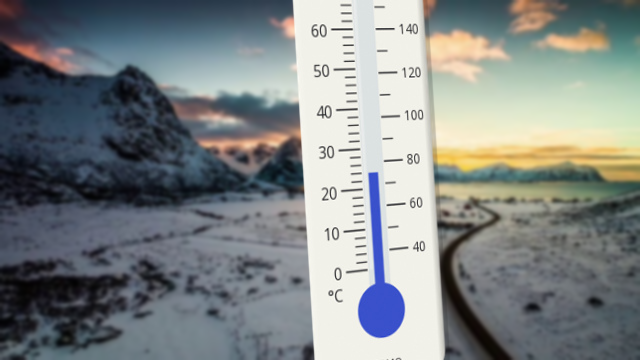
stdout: 24 °C
